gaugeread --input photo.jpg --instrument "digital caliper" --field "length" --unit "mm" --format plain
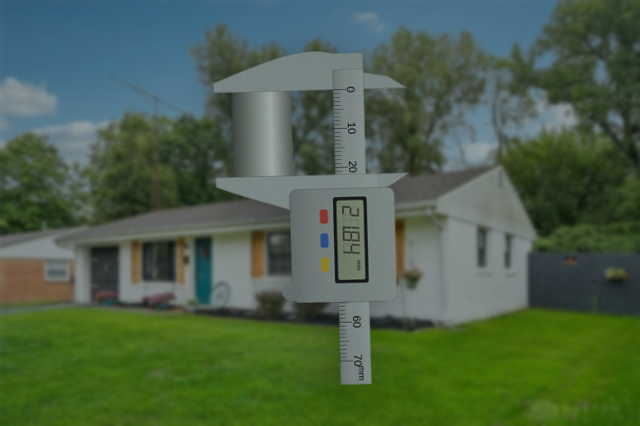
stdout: 21.84 mm
